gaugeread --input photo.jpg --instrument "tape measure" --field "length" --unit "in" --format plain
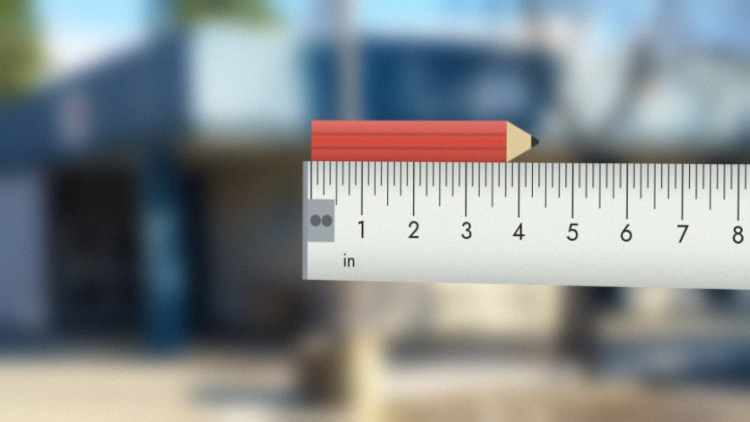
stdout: 4.375 in
